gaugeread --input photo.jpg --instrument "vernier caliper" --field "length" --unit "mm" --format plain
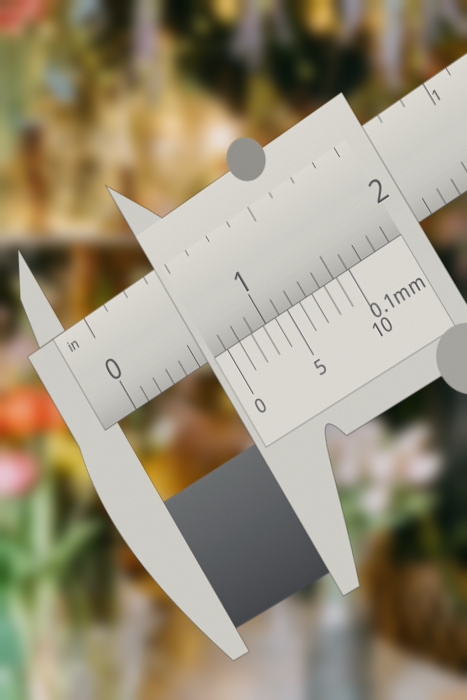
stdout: 7.1 mm
